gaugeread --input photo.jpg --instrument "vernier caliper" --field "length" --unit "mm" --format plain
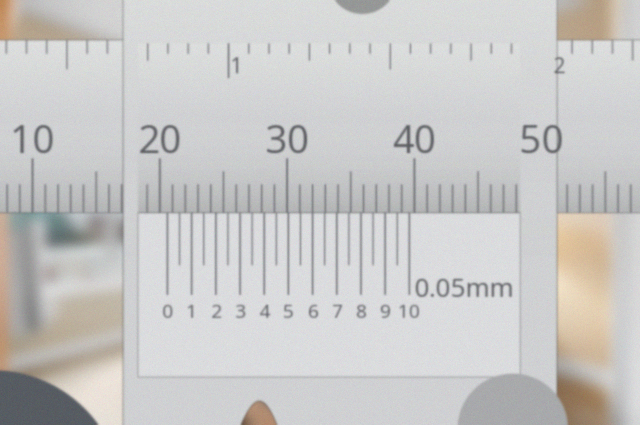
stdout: 20.6 mm
